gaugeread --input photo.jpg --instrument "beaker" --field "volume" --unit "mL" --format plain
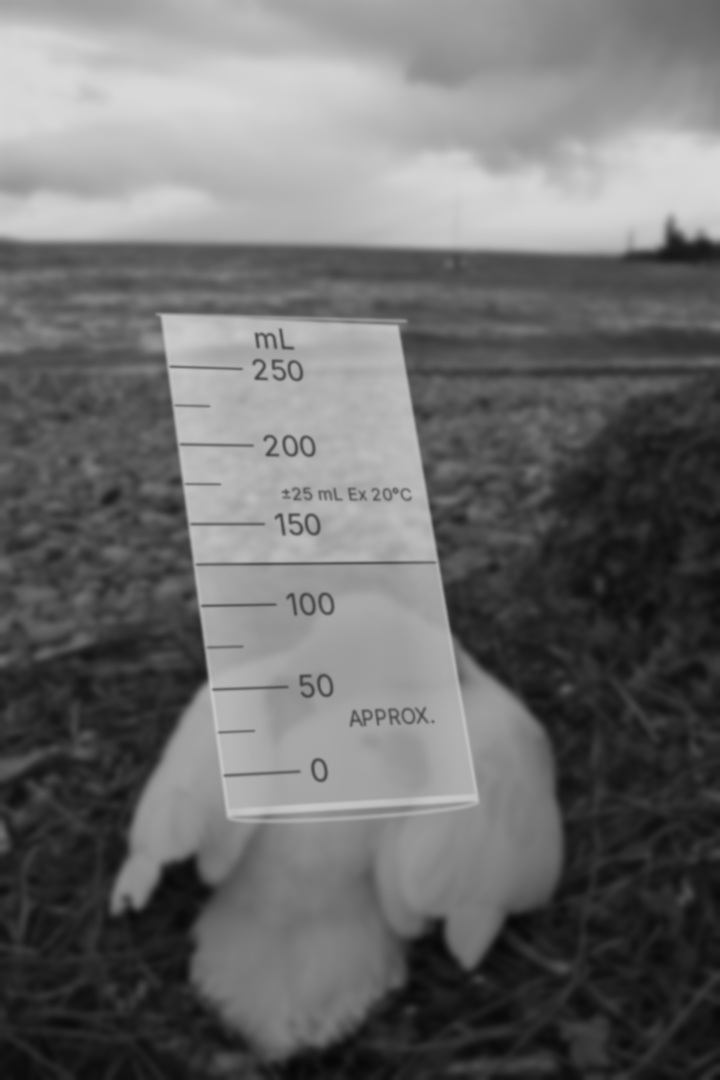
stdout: 125 mL
